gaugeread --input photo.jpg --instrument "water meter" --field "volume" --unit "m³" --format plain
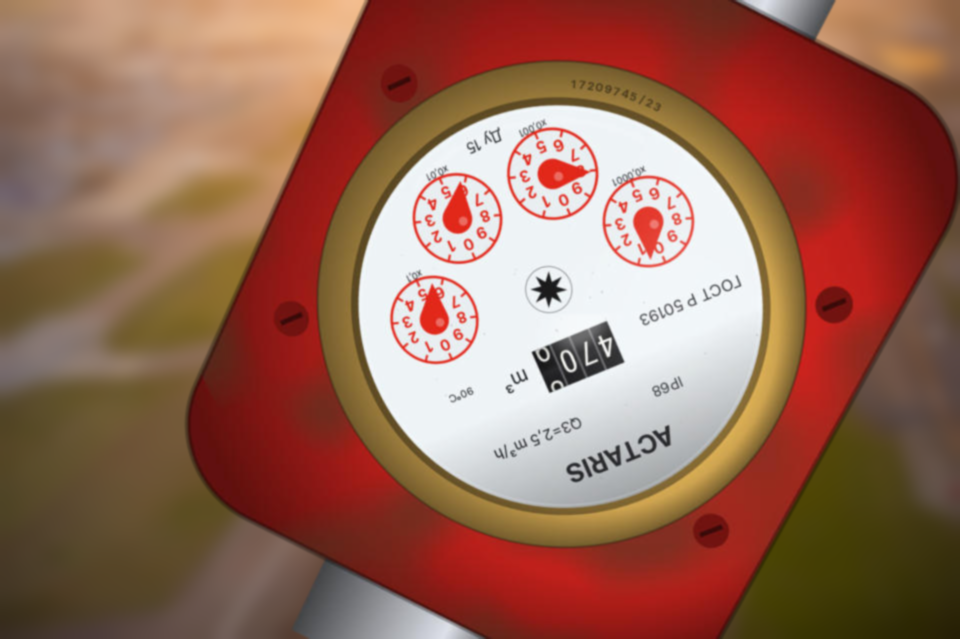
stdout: 4708.5580 m³
